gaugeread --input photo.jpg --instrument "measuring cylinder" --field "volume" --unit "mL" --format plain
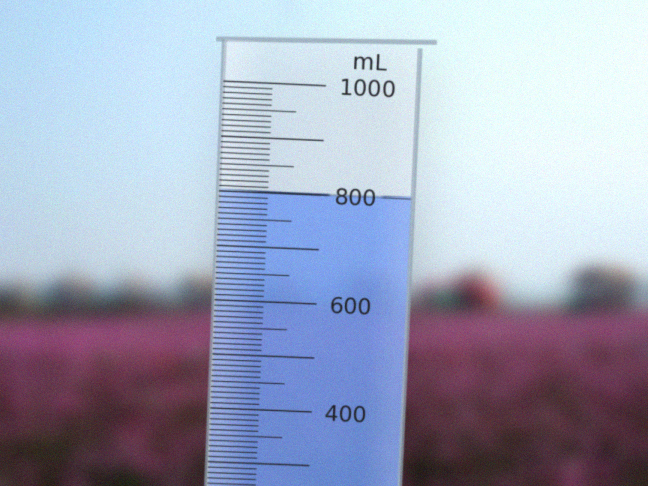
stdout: 800 mL
